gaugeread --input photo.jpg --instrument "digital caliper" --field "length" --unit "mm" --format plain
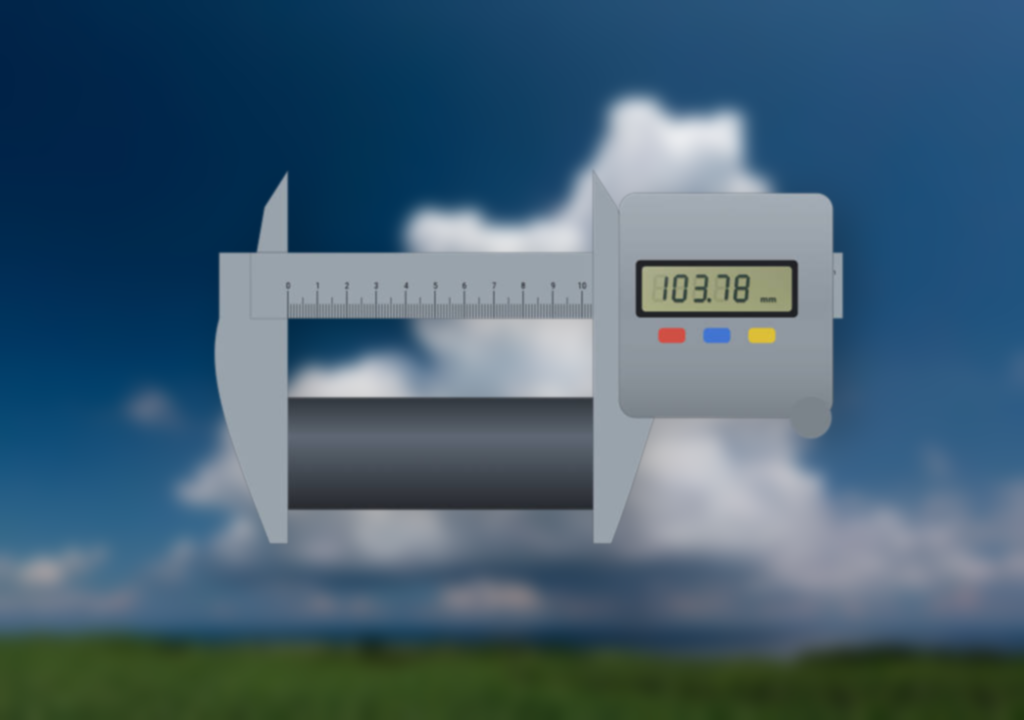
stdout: 103.78 mm
